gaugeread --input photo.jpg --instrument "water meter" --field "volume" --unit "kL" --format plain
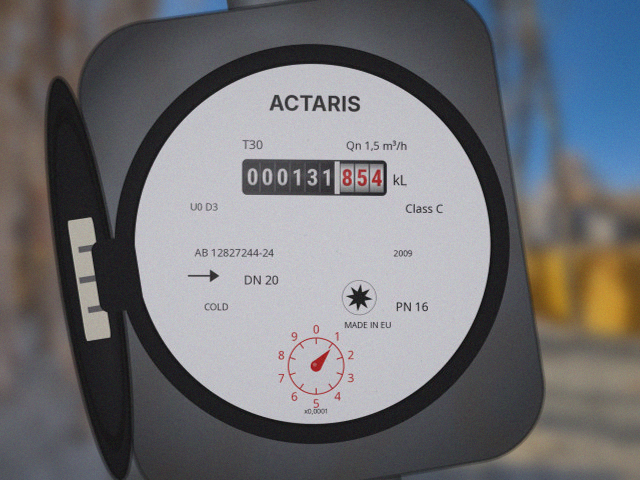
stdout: 131.8541 kL
